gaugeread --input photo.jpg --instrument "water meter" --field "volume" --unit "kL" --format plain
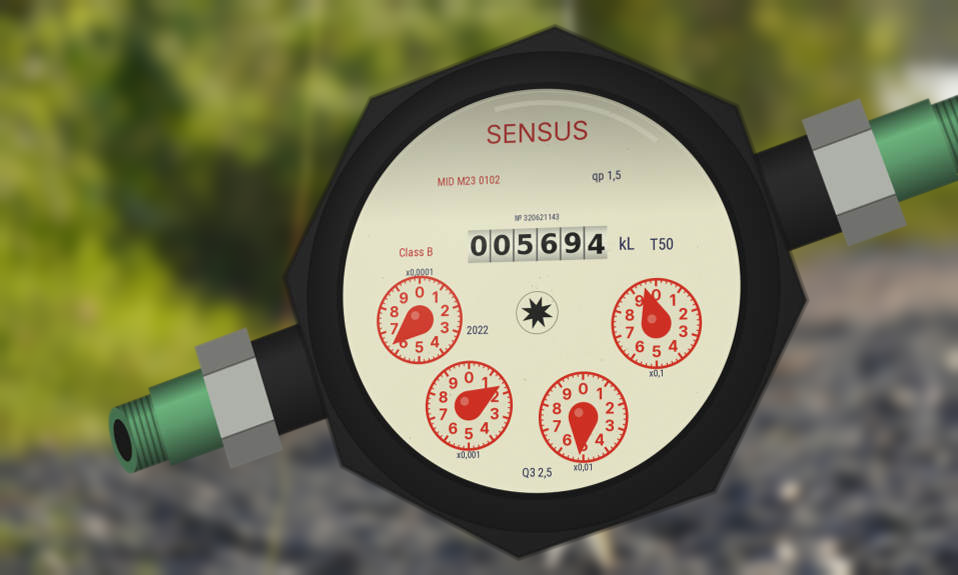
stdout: 5693.9516 kL
